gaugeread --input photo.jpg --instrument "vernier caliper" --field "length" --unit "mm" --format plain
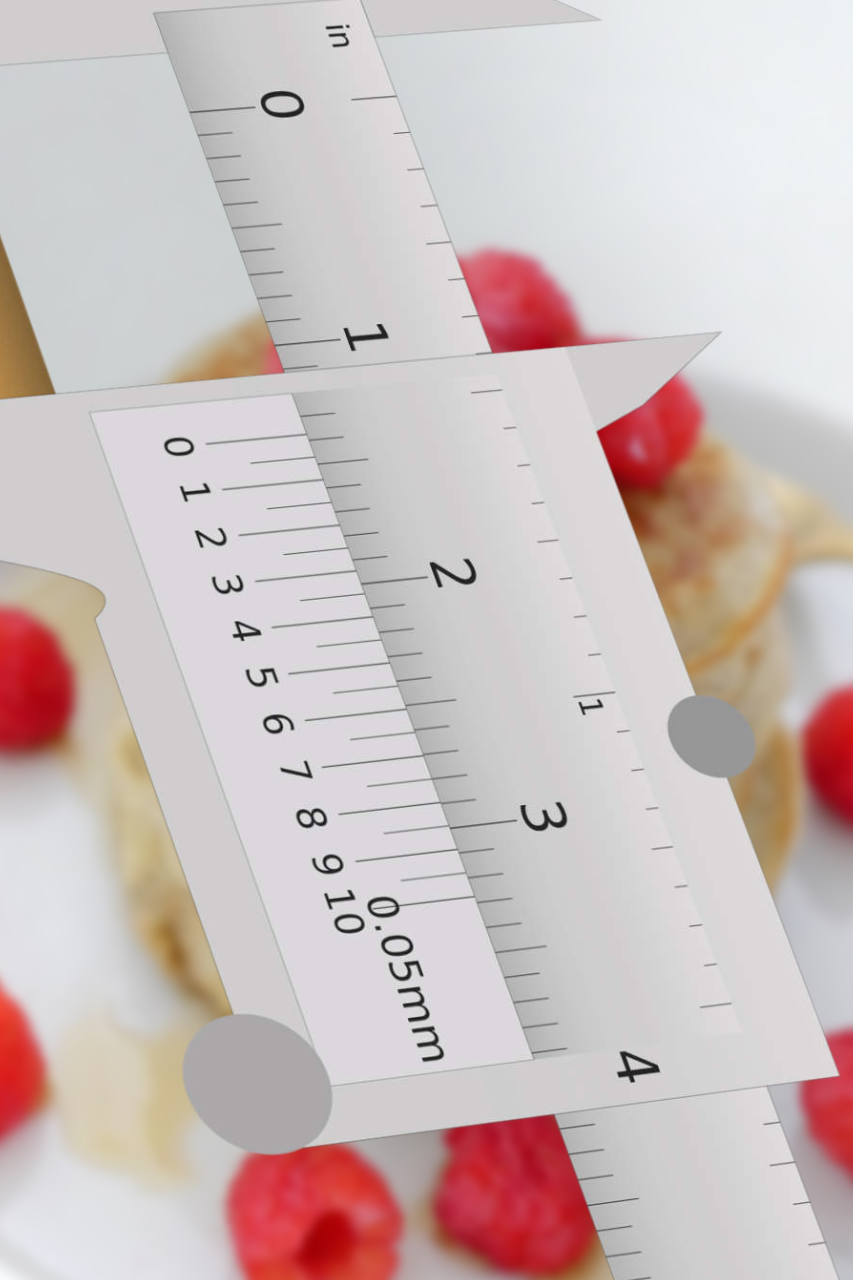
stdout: 13.75 mm
